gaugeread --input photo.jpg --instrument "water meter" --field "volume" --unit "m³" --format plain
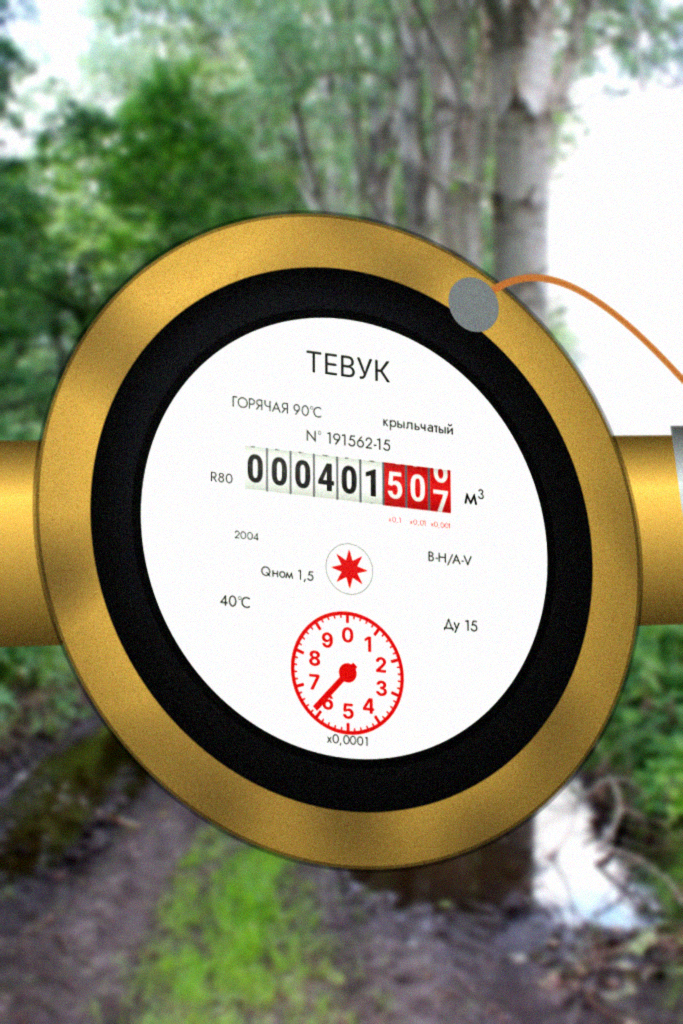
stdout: 401.5066 m³
